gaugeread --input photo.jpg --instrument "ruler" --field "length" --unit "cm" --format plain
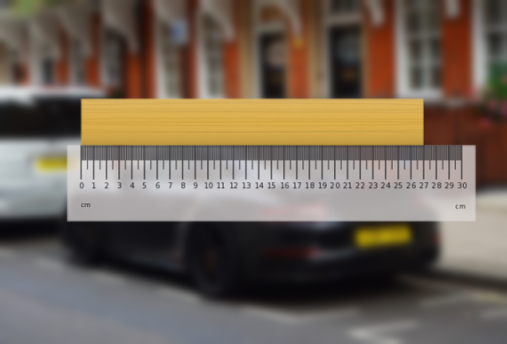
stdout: 27 cm
